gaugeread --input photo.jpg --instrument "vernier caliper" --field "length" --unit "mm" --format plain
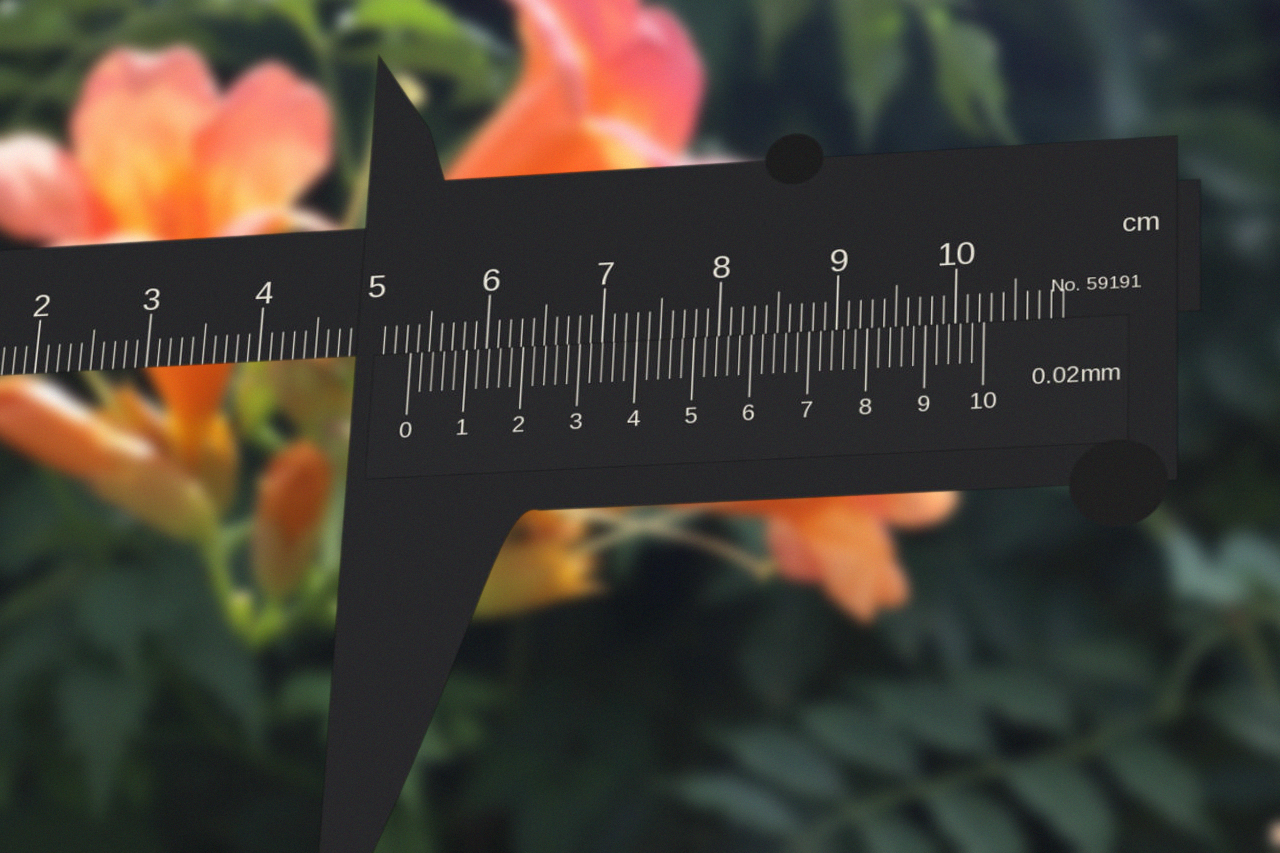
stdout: 53.4 mm
